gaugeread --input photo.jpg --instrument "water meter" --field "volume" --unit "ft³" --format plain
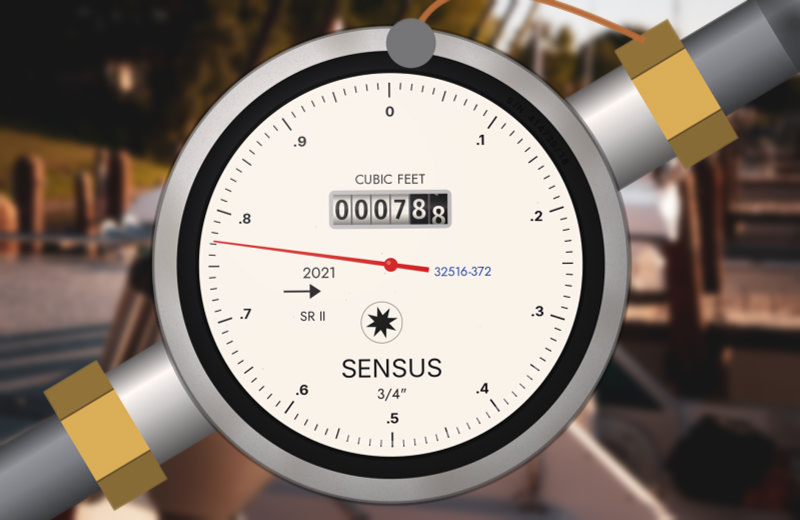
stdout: 787.77 ft³
